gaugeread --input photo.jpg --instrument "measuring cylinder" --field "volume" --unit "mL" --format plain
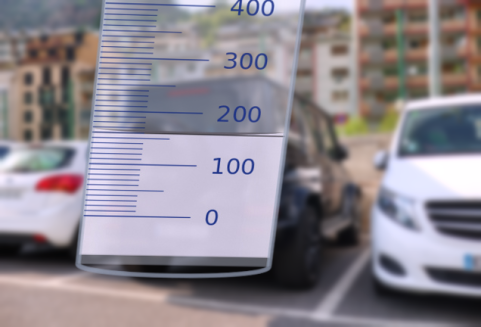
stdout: 160 mL
